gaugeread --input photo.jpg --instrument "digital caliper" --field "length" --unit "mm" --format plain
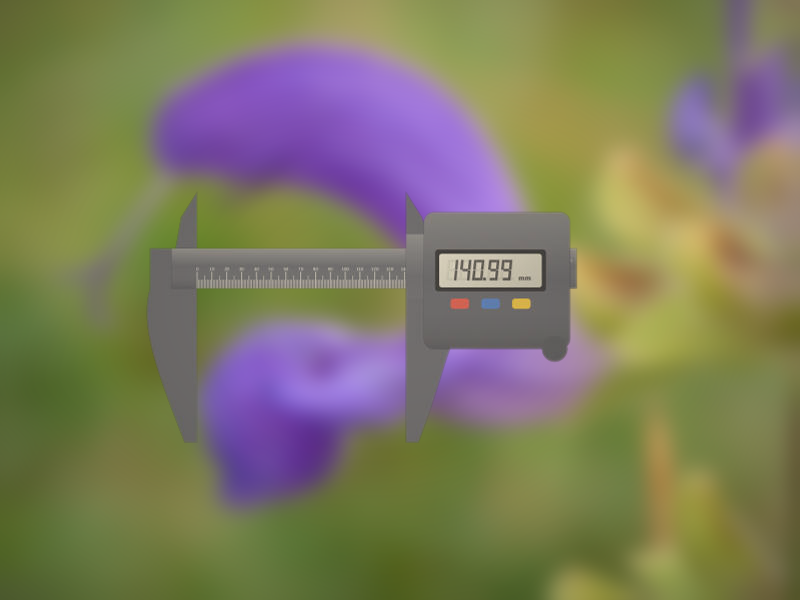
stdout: 140.99 mm
